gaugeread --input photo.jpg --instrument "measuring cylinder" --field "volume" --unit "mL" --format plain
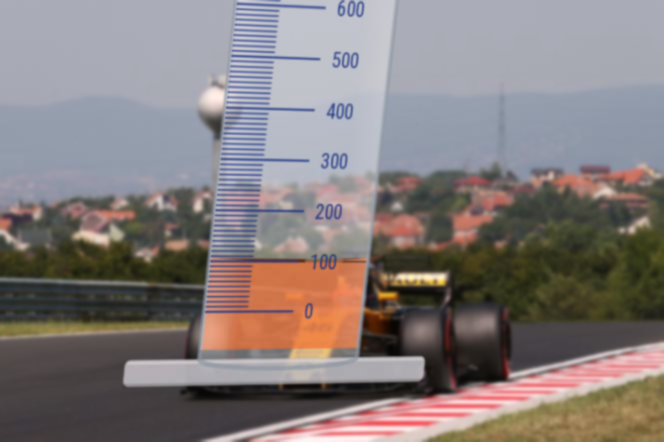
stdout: 100 mL
